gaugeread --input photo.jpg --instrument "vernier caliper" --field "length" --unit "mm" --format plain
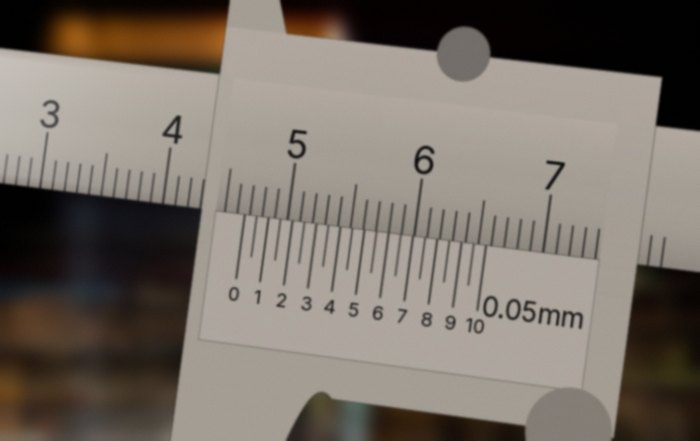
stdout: 46.6 mm
